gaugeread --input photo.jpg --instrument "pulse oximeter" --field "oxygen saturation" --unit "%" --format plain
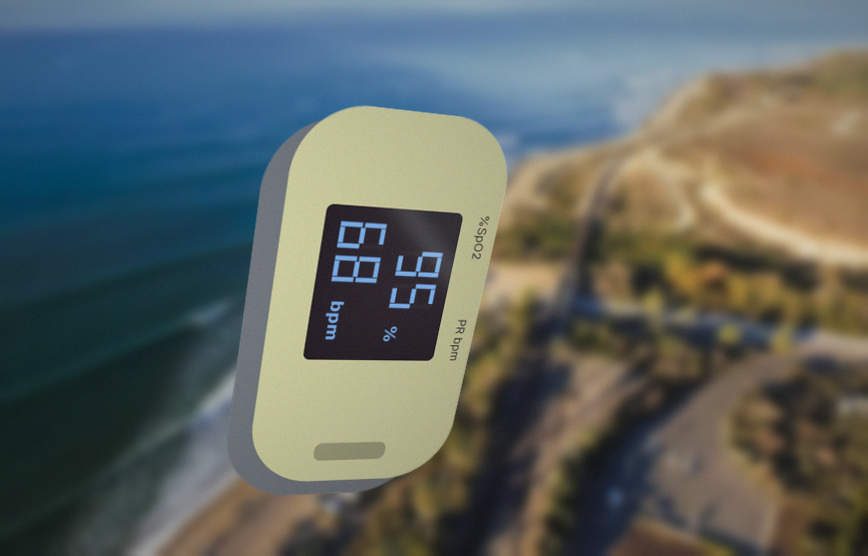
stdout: 95 %
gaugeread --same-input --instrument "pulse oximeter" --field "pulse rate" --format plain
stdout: 68 bpm
